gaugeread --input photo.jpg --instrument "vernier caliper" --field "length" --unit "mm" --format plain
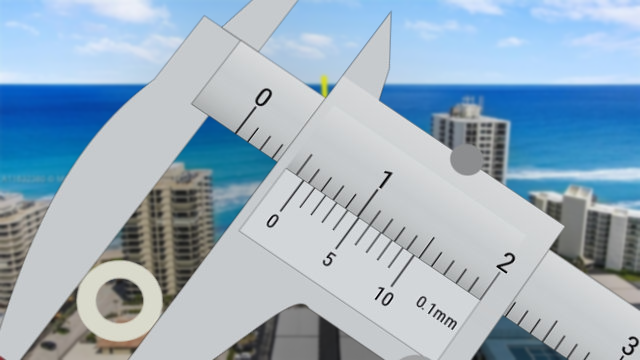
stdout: 5.6 mm
